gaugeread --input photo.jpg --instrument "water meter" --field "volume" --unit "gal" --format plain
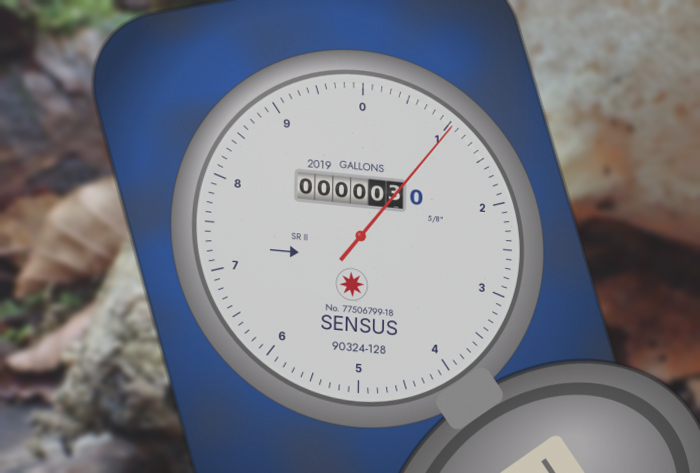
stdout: 31.0 gal
